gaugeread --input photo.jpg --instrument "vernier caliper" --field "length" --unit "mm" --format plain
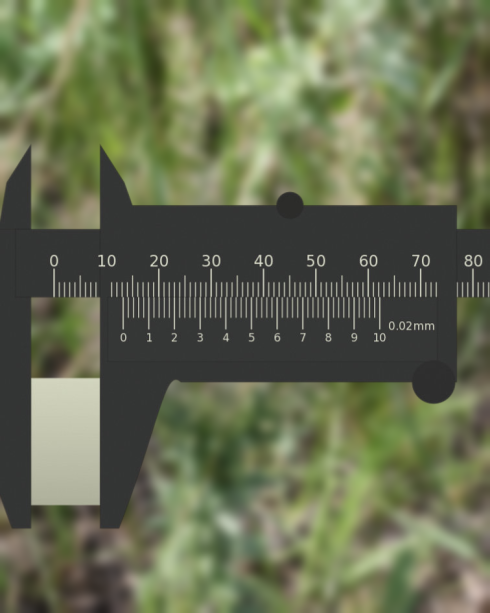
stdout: 13.2 mm
